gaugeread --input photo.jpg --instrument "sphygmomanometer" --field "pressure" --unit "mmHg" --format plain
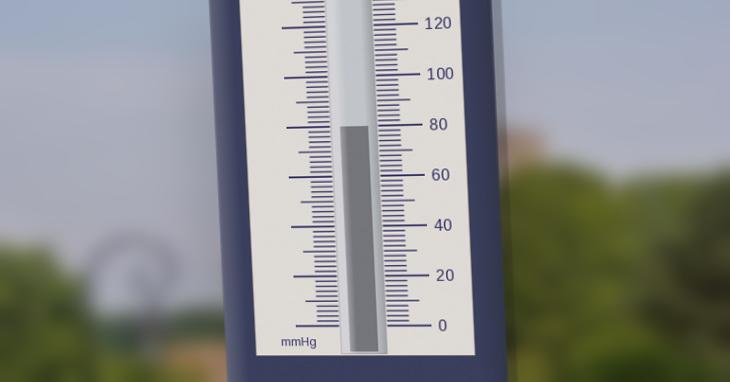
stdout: 80 mmHg
